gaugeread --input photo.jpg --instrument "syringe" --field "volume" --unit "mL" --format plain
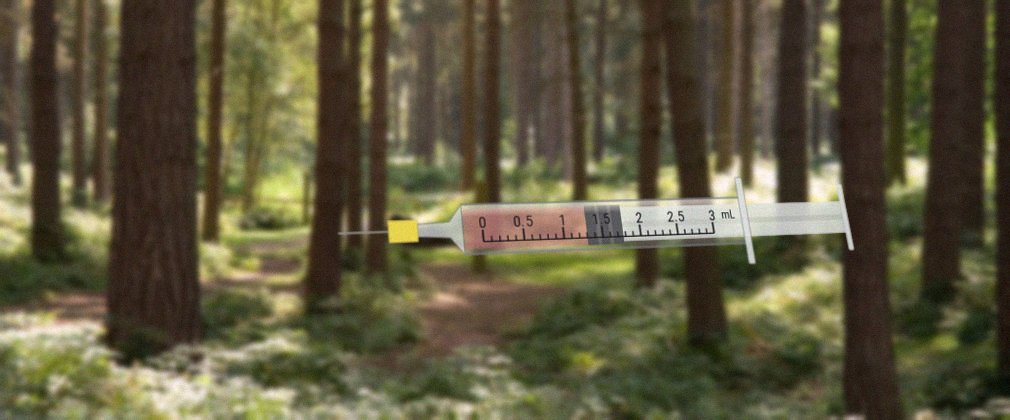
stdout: 1.3 mL
